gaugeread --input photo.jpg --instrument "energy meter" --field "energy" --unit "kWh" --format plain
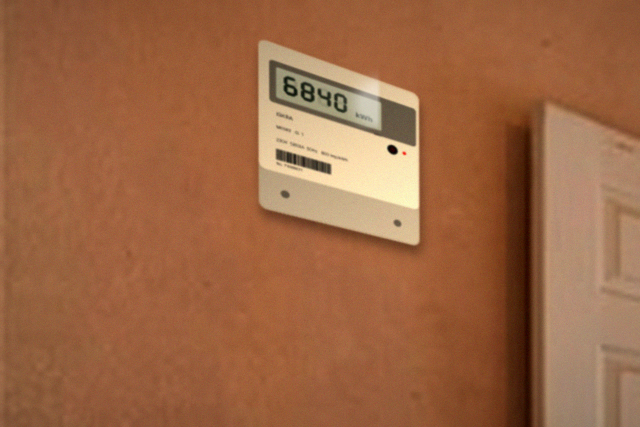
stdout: 6840 kWh
